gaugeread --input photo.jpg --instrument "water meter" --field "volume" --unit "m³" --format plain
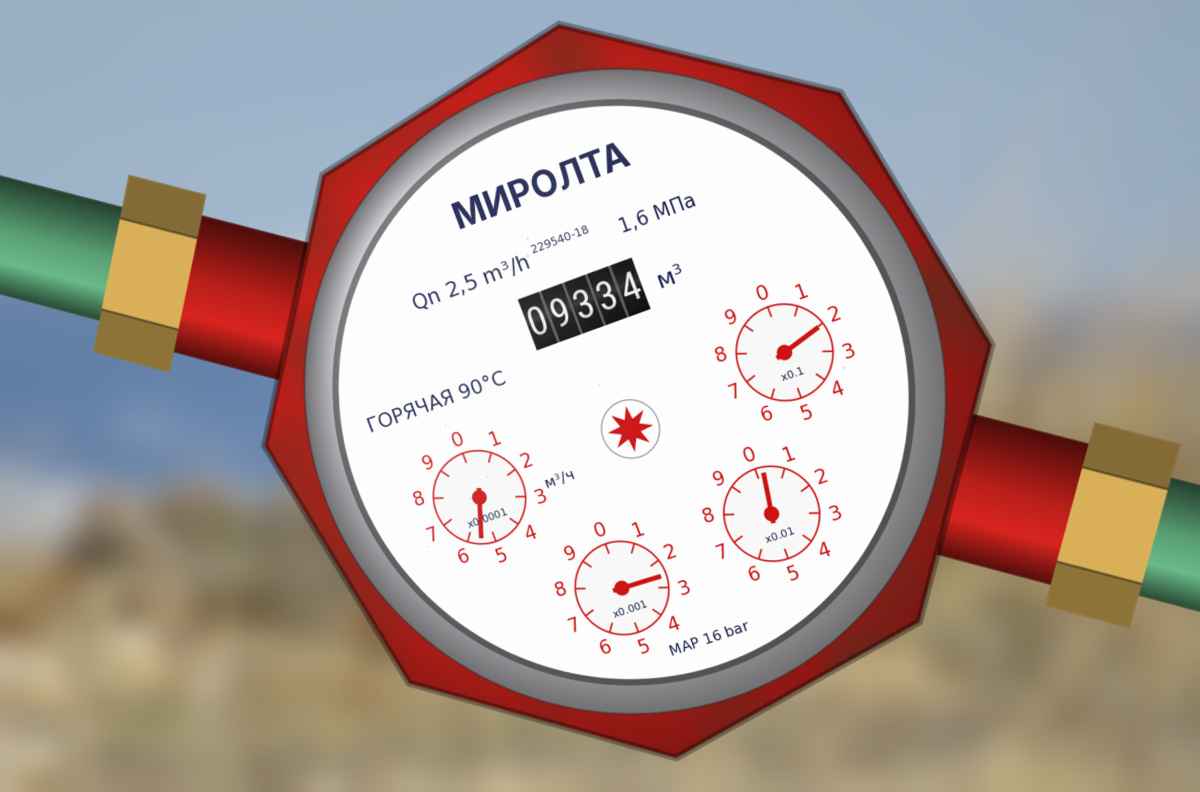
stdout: 9334.2025 m³
